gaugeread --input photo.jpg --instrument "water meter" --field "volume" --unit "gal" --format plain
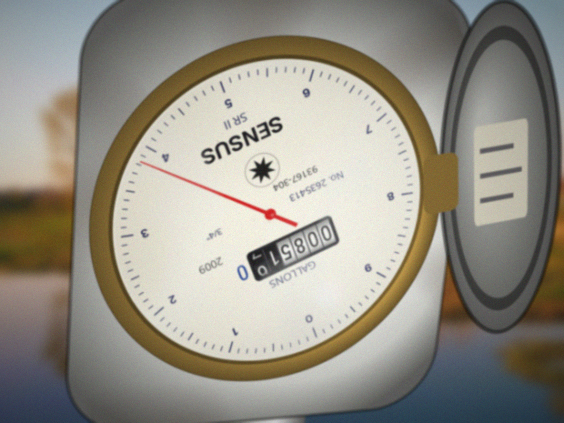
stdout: 85163.8 gal
